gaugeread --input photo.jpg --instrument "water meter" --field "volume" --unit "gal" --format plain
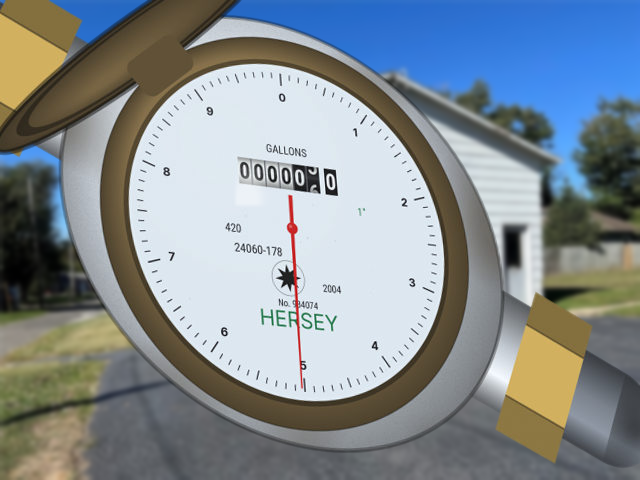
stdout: 55.0 gal
